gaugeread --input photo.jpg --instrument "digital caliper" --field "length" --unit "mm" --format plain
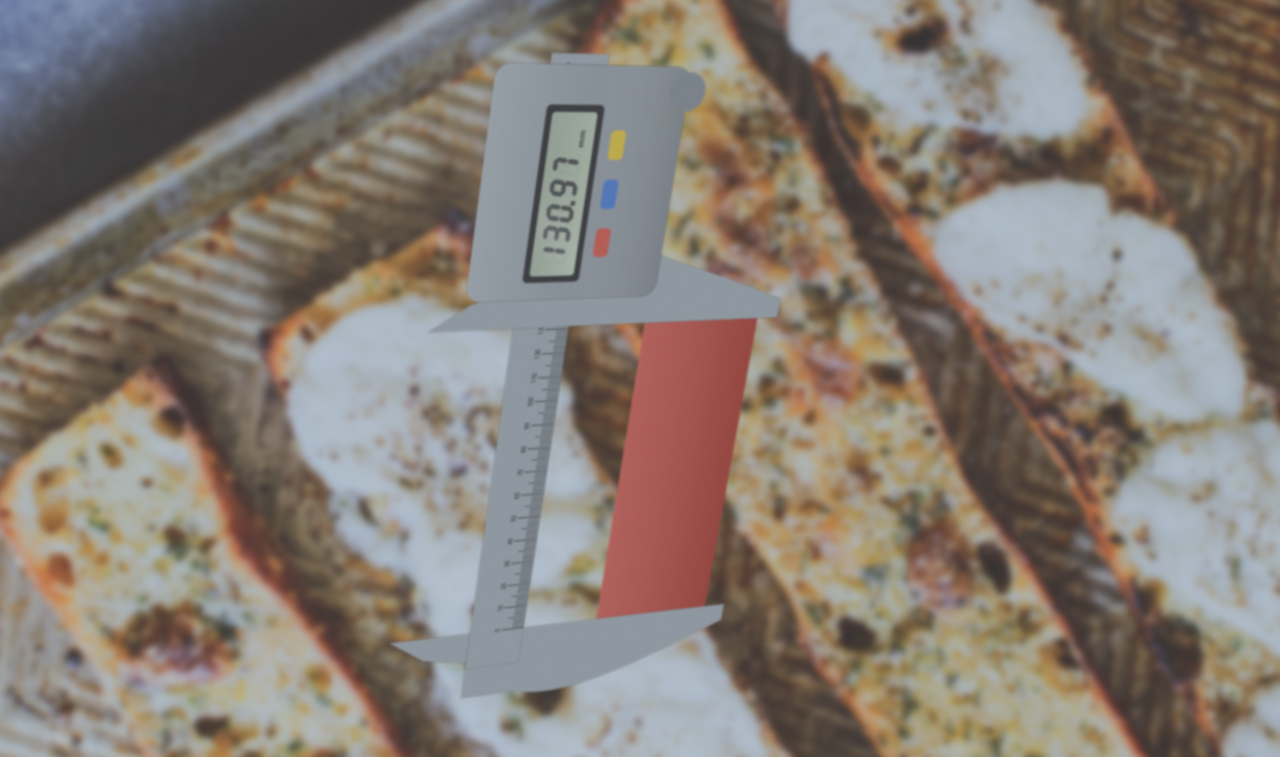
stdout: 130.97 mm
